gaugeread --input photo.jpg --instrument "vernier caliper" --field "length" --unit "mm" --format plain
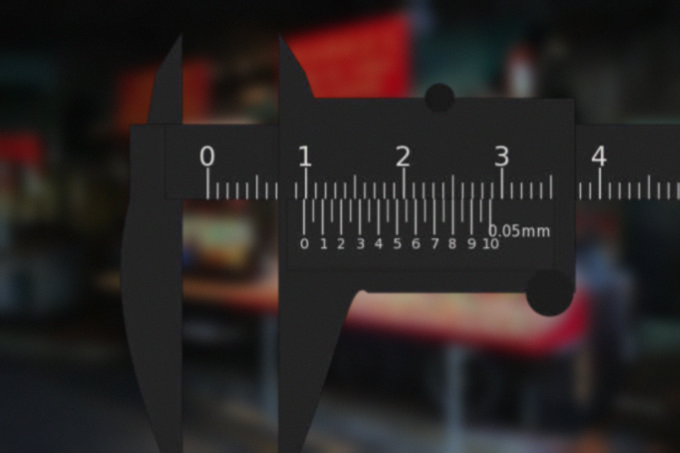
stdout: 9.8 mm
